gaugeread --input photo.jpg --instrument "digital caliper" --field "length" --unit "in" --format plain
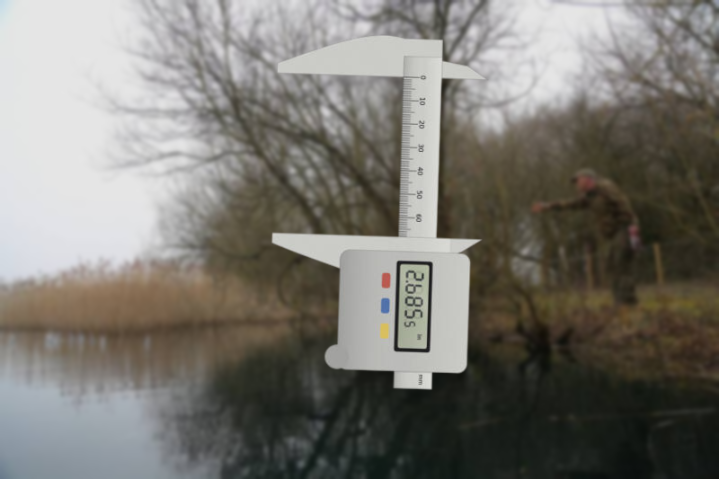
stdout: 2.6855 in
